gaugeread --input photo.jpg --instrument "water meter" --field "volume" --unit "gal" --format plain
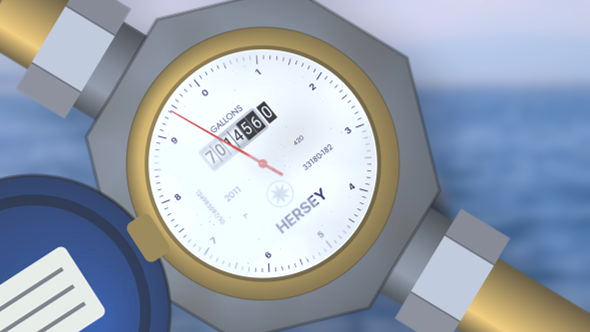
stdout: 7014559.4 gal
